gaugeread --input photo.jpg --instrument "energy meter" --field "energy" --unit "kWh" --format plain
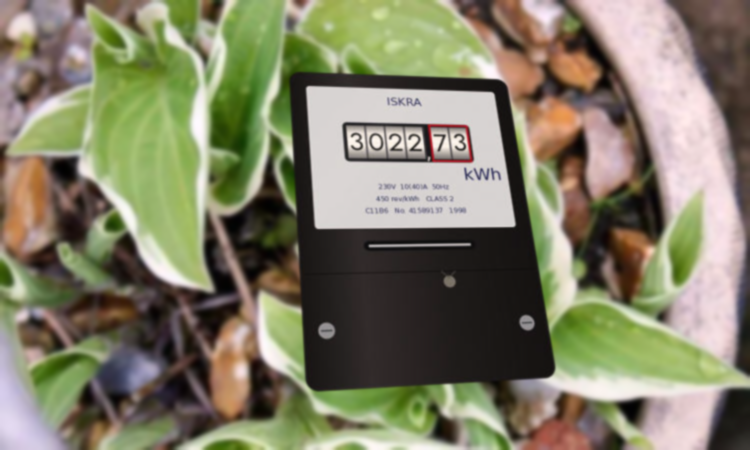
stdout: 3022.73 kWh
